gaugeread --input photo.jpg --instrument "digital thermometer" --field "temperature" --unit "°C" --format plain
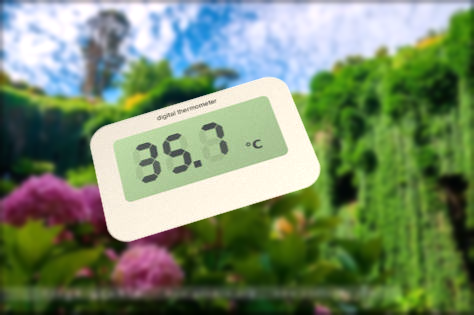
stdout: 35.7 °C
